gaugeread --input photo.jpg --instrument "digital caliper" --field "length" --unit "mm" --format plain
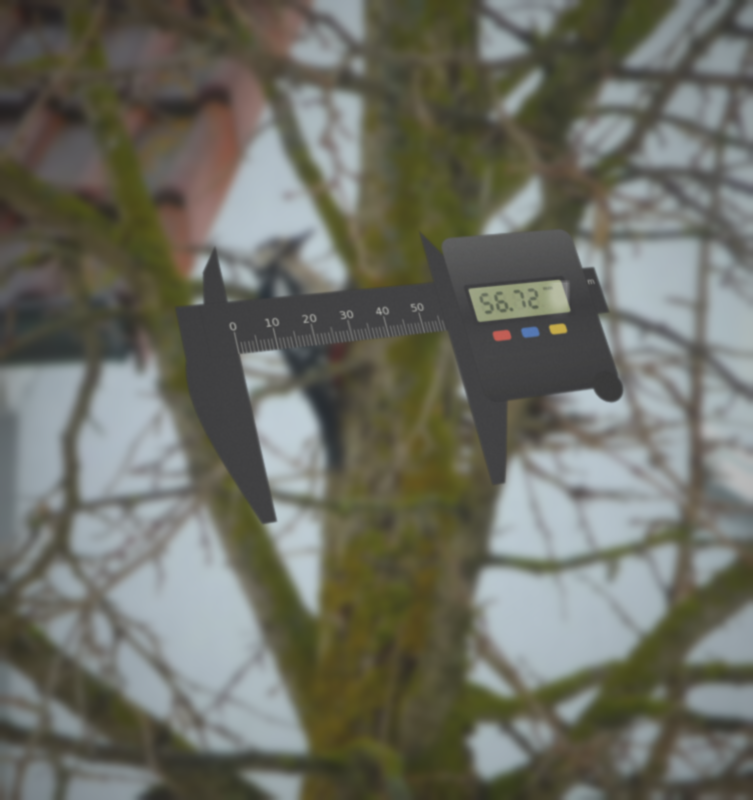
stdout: 56.72 mm
